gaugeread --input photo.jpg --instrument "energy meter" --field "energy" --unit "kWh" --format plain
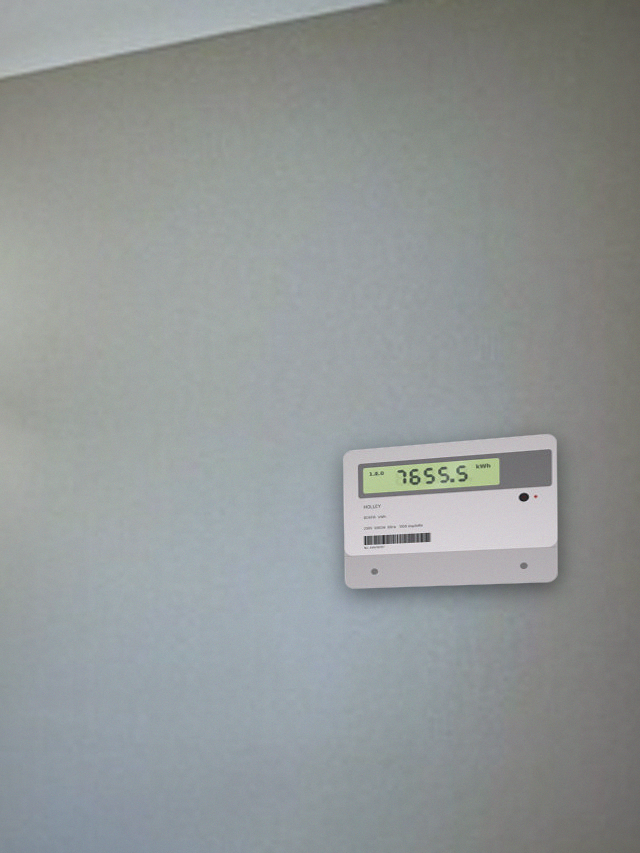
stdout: 7655.5 kWh
